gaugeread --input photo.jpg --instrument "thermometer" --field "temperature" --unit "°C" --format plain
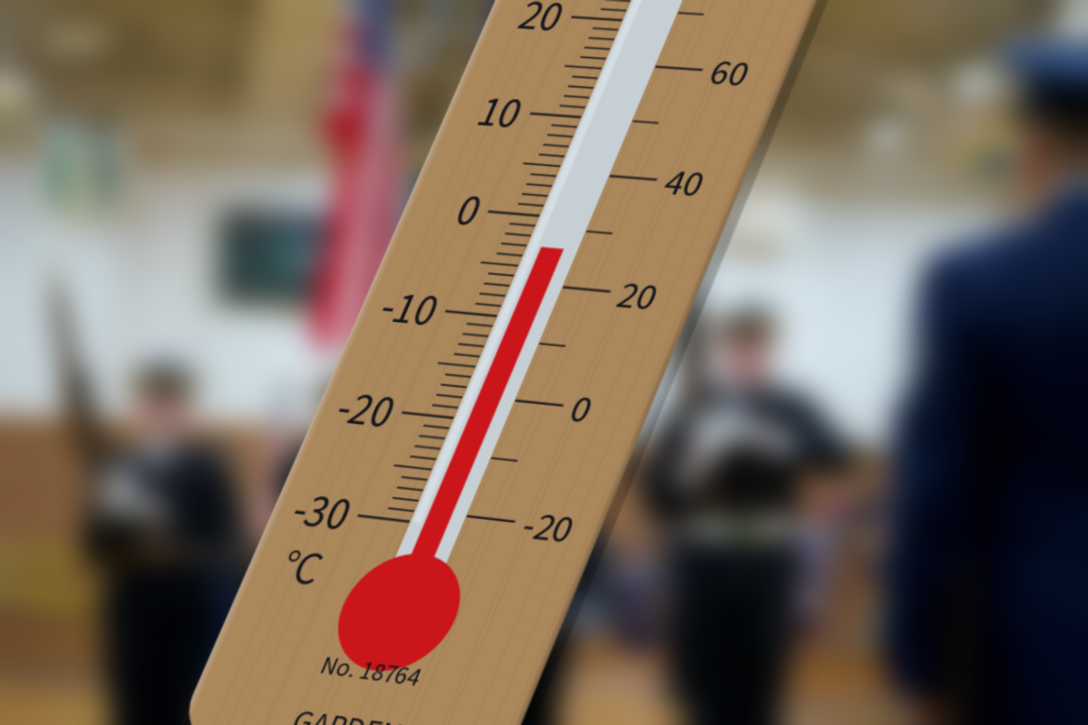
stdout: -3 °C
